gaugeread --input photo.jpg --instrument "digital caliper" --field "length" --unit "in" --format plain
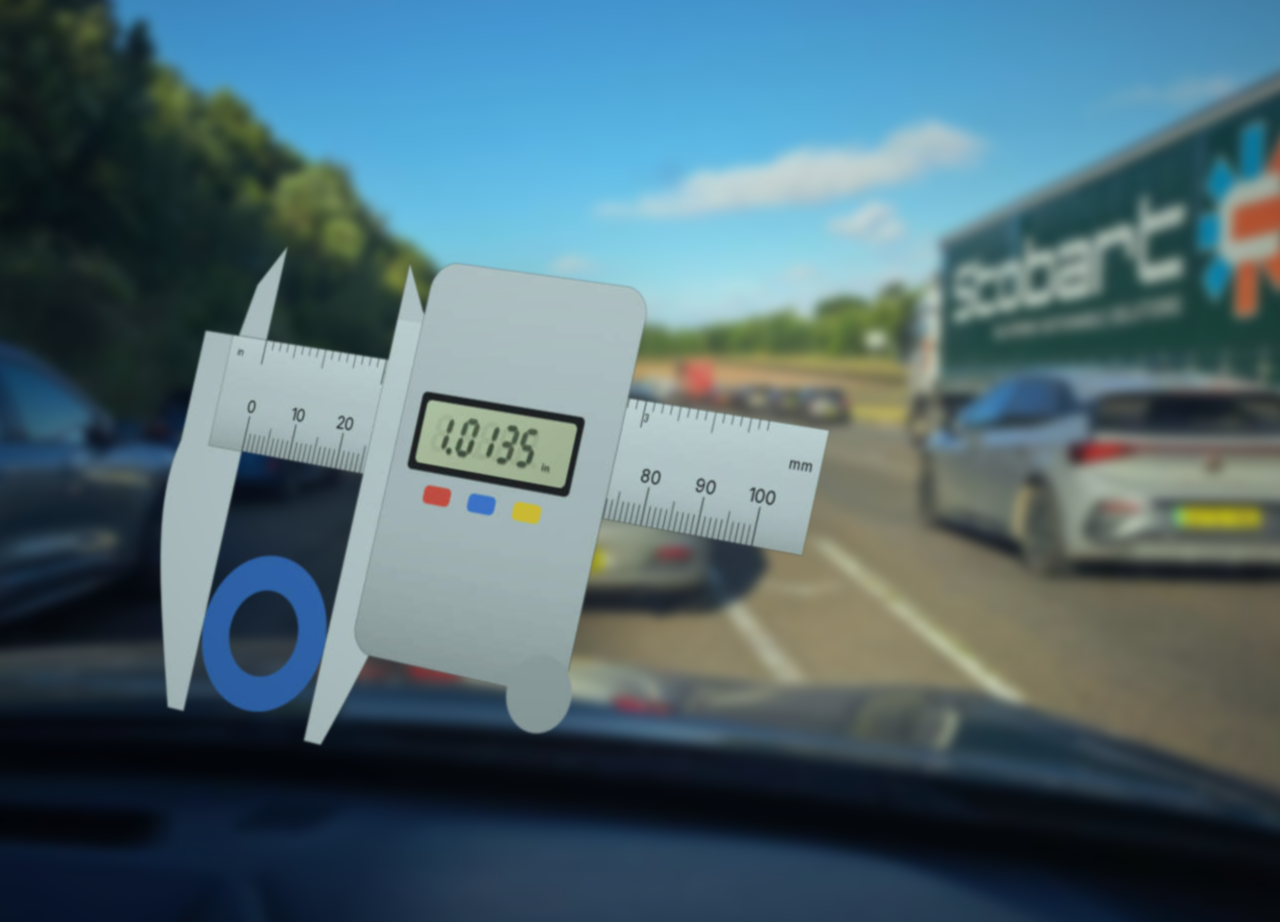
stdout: 1.0135 in
